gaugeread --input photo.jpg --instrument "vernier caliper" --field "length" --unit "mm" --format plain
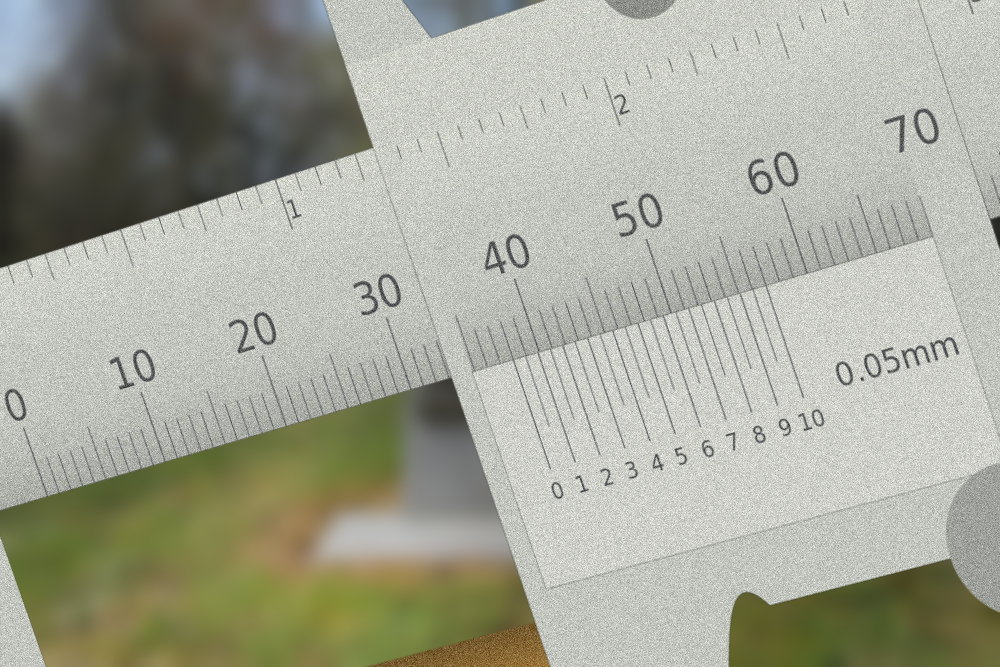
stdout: 38.0 mm
